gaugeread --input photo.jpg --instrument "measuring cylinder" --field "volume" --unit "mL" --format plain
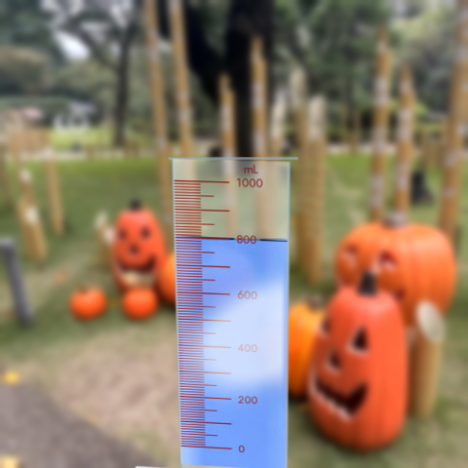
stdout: 800 mL
